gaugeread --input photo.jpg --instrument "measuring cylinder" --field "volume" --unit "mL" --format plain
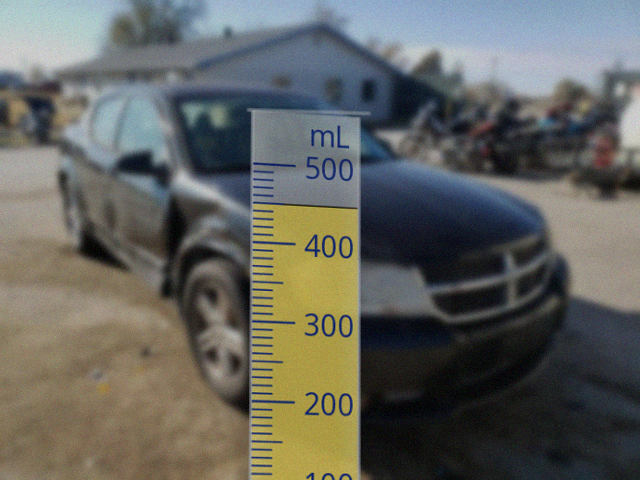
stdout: 450 mL
